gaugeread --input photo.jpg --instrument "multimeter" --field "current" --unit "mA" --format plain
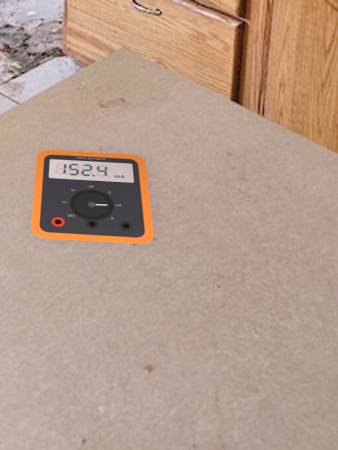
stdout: 152.4 mA
